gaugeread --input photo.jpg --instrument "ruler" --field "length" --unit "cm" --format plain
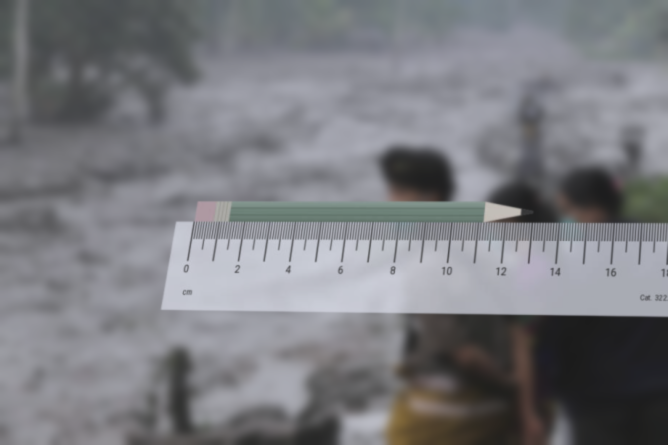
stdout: 13 cm
